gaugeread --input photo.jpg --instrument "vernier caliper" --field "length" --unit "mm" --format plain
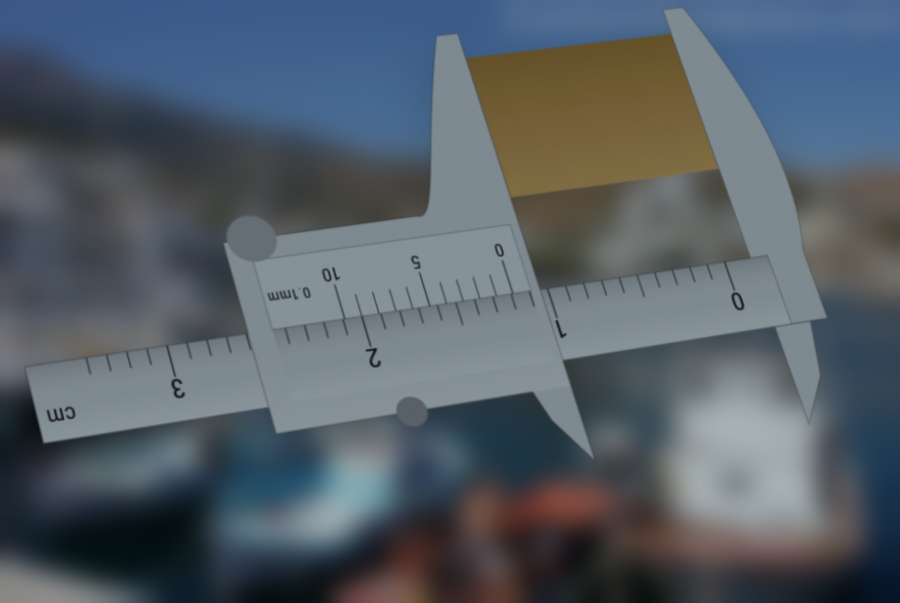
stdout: 11.9 mm
